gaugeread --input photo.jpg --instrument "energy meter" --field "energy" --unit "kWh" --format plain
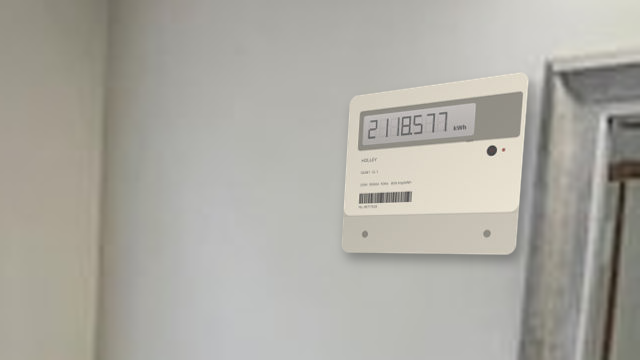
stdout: 2118.577 kWh
